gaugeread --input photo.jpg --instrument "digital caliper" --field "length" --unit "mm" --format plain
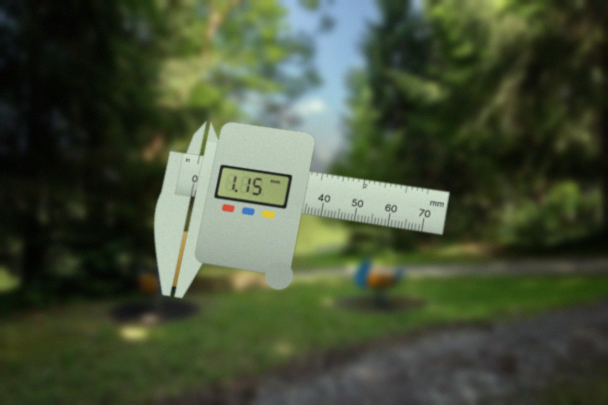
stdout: 1.15 mm
